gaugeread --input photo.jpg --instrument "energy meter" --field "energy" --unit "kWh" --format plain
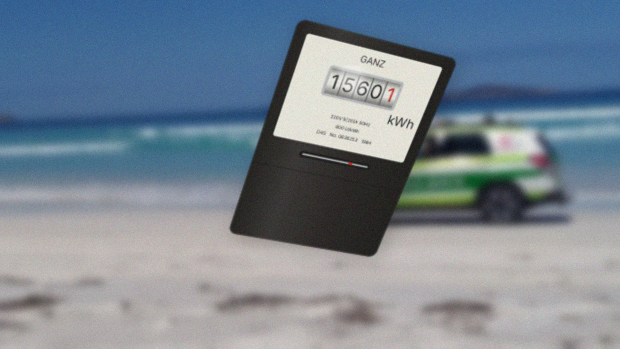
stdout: 1560.1 kWh
